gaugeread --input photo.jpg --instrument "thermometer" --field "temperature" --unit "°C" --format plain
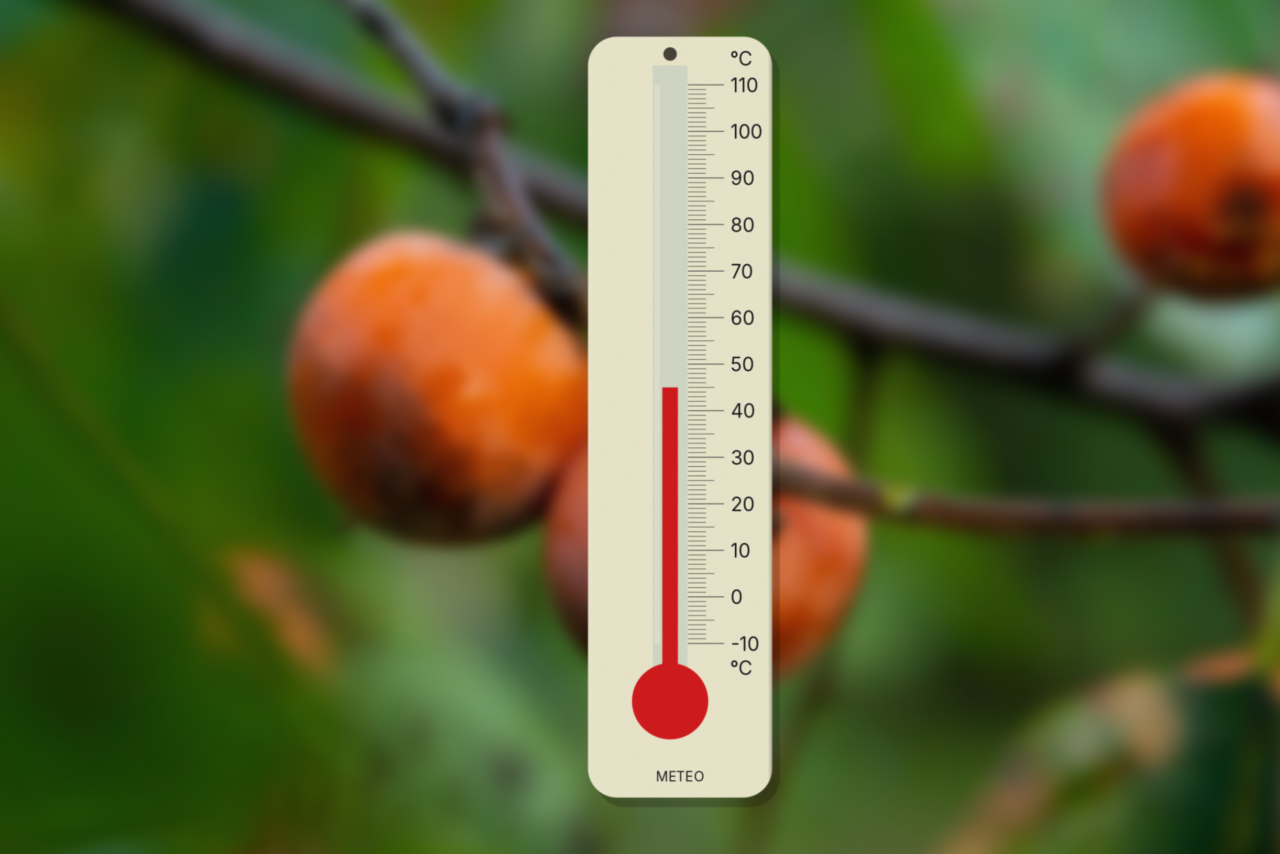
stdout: 45 °C
